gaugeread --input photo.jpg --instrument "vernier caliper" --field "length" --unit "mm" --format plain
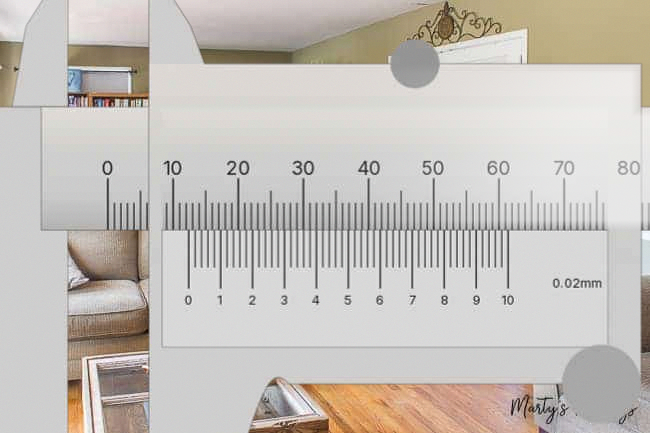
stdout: 12.4 mm
